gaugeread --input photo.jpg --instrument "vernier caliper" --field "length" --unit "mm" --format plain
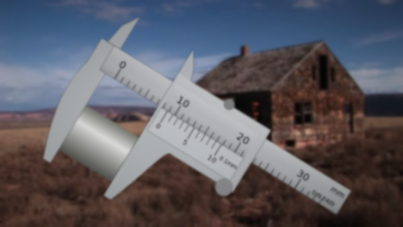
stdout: 8.8 mm
